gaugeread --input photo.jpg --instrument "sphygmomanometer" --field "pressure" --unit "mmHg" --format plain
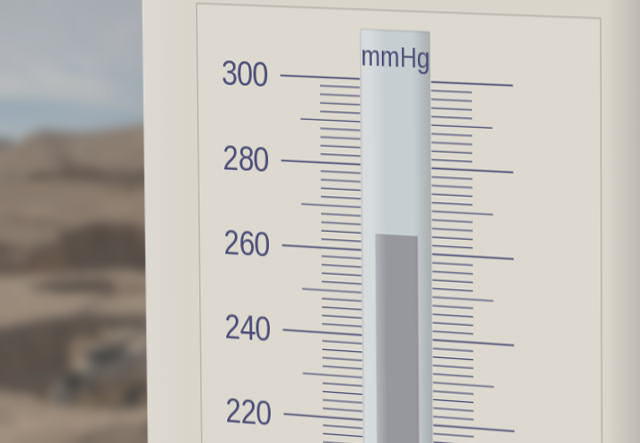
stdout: 264 mmHg
